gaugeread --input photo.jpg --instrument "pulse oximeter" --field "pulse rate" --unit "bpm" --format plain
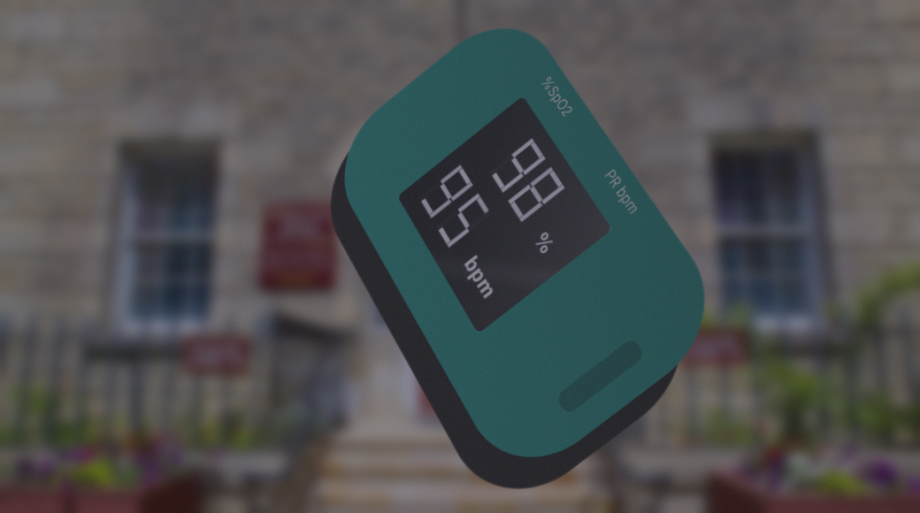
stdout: 95 bpm
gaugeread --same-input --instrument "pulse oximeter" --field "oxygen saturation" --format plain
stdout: 98 %
